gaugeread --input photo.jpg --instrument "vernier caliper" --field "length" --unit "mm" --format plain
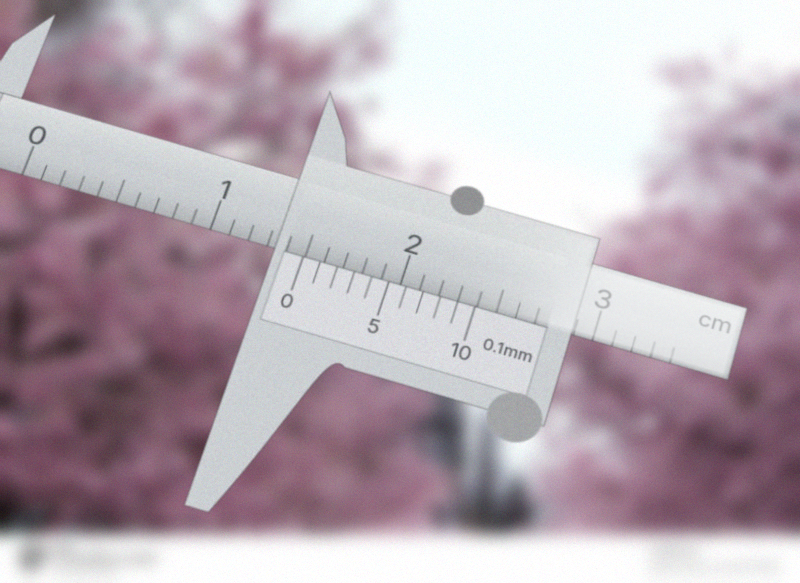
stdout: 14.9 mm
